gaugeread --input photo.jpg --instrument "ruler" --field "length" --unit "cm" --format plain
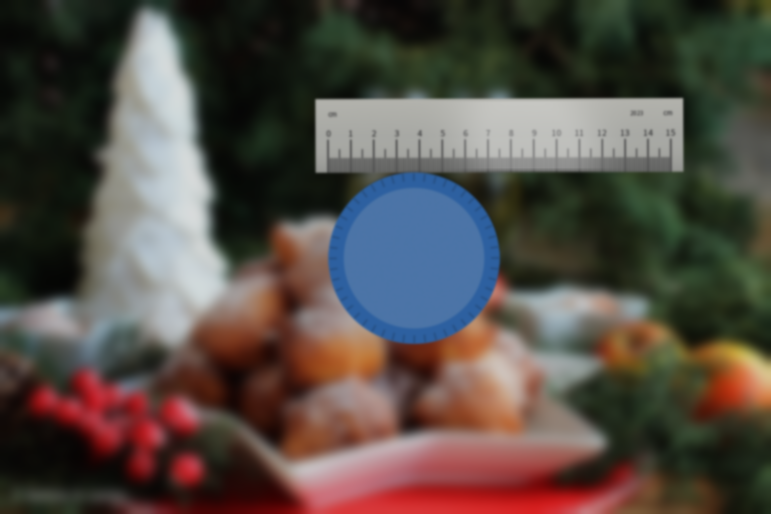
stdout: 7.5 cm
